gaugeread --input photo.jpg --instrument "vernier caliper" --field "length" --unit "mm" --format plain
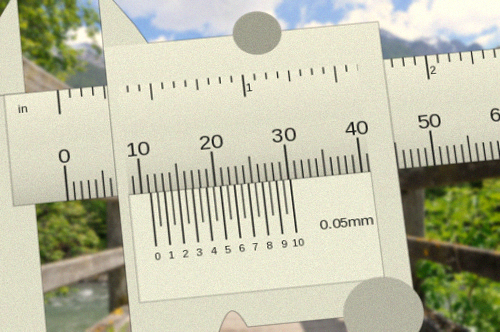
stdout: 11.2 mm
